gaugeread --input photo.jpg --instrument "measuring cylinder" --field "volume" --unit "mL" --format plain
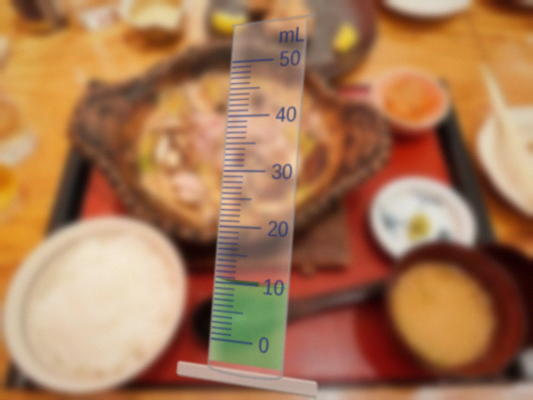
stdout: 10 mL
